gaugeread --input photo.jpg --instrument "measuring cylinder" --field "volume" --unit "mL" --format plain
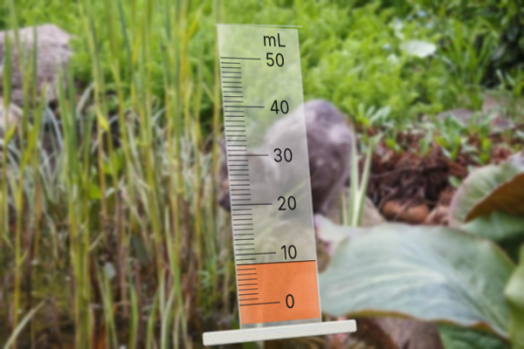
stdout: 8 mL
